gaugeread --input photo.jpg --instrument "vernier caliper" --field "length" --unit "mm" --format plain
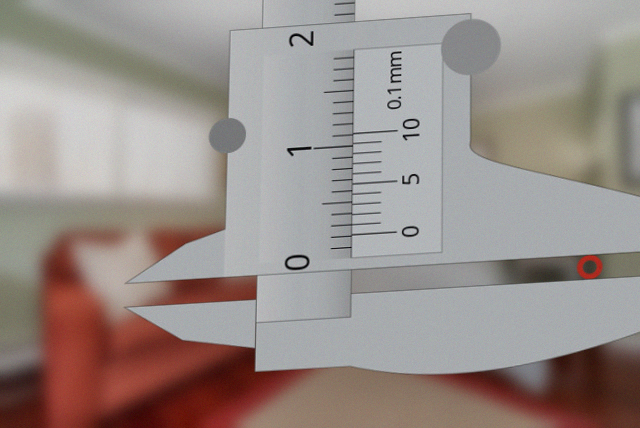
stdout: 2.1 mm
